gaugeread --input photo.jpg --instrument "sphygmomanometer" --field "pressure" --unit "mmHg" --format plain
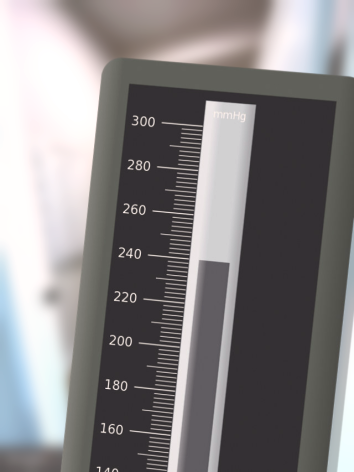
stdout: 240 mmHg
